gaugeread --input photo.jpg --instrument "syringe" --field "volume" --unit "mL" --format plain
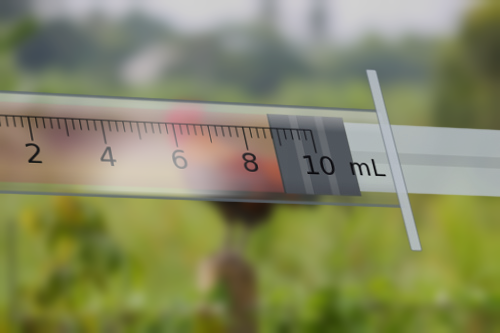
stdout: 8.8 mL
